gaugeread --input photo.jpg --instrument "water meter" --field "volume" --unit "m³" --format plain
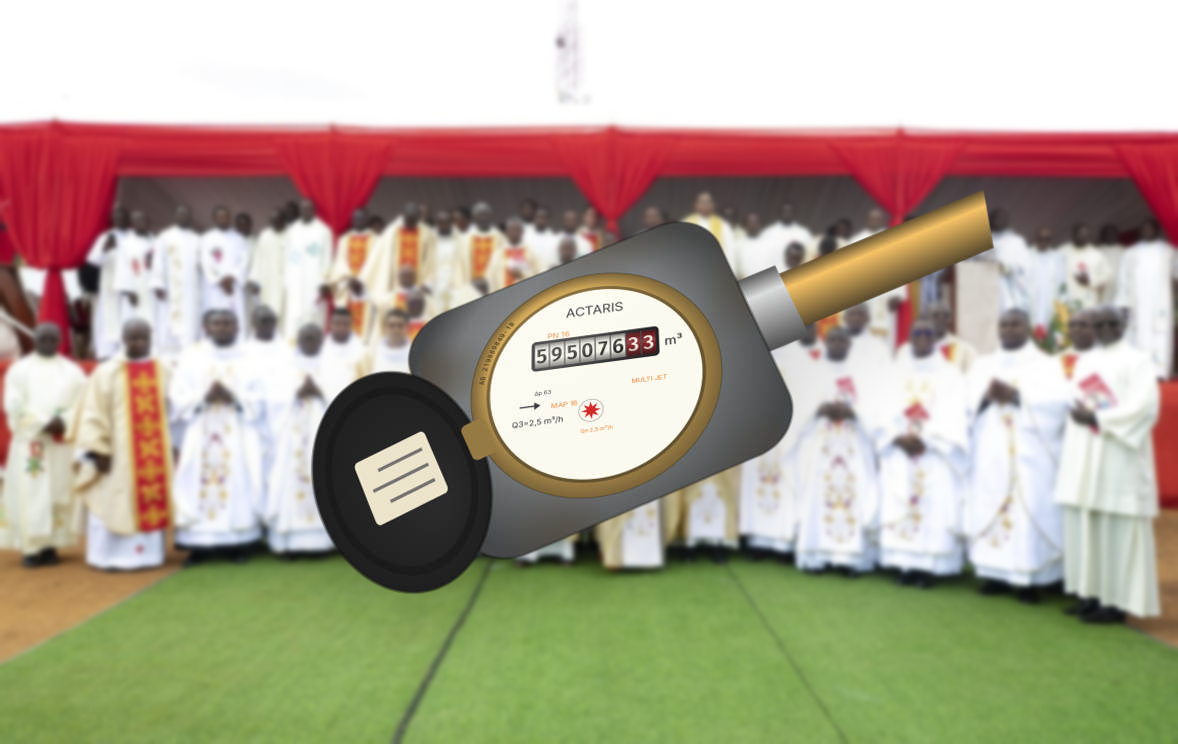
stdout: 595076.33 m³
